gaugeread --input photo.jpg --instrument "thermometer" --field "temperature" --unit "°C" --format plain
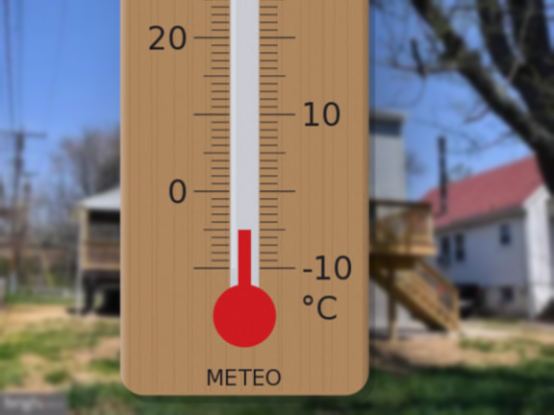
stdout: -5 °C
